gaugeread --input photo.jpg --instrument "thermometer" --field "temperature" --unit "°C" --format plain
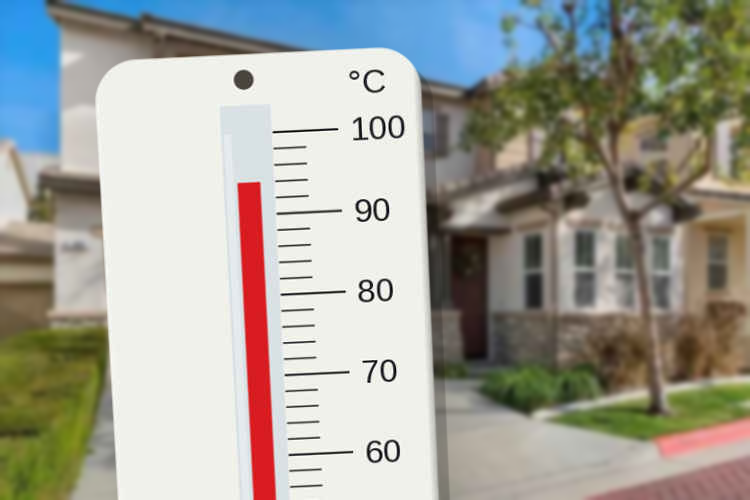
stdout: 94 °C
